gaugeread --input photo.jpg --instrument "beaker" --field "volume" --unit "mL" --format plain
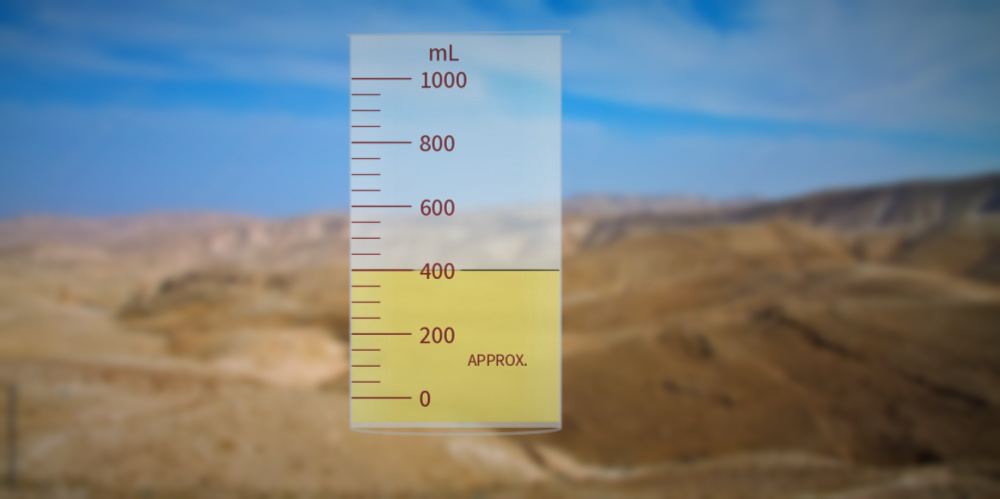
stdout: 400 mL
